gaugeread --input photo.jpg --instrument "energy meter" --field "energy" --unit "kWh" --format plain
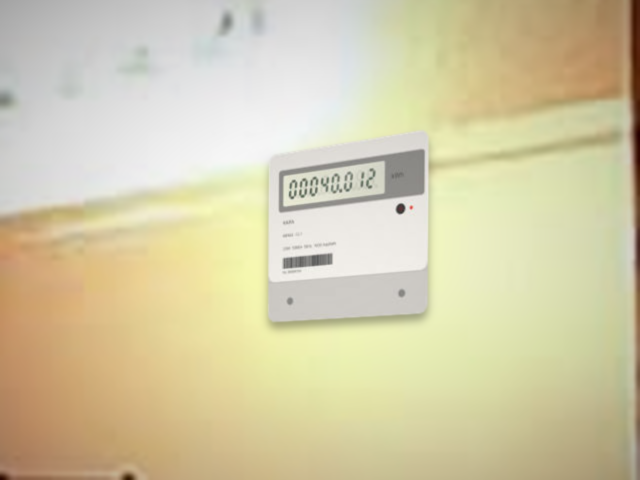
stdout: 40.012 kWh
